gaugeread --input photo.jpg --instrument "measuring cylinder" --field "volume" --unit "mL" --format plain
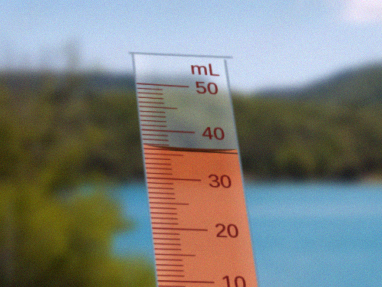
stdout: 36 mL
